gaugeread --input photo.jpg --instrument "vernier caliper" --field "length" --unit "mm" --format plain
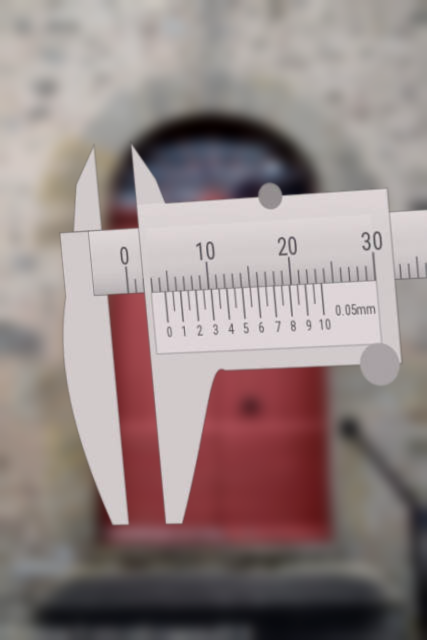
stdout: 4.6 mm
